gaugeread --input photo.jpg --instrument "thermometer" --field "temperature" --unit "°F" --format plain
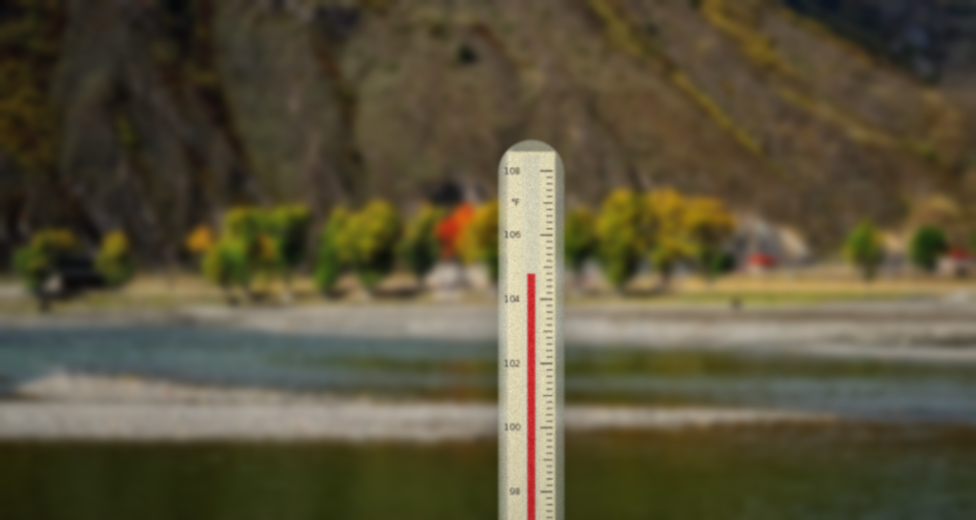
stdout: 104.8 °F
